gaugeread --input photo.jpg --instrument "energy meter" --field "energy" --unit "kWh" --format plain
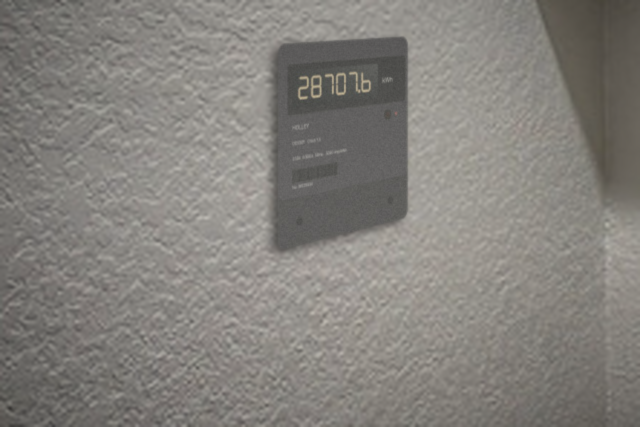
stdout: 28707.6 kWh
